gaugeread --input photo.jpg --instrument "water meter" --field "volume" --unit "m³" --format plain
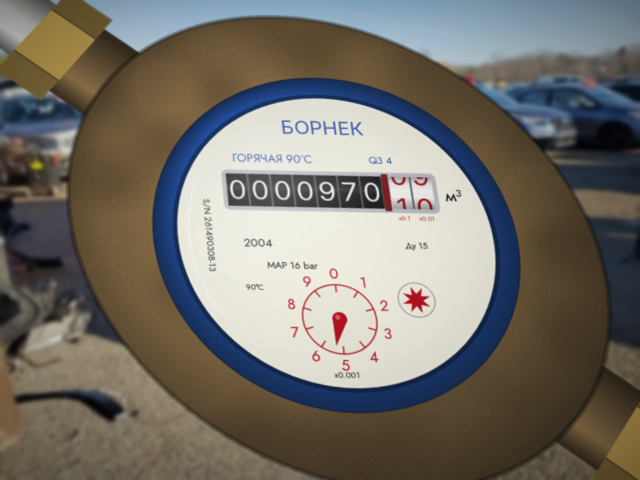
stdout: 970.095 m³
